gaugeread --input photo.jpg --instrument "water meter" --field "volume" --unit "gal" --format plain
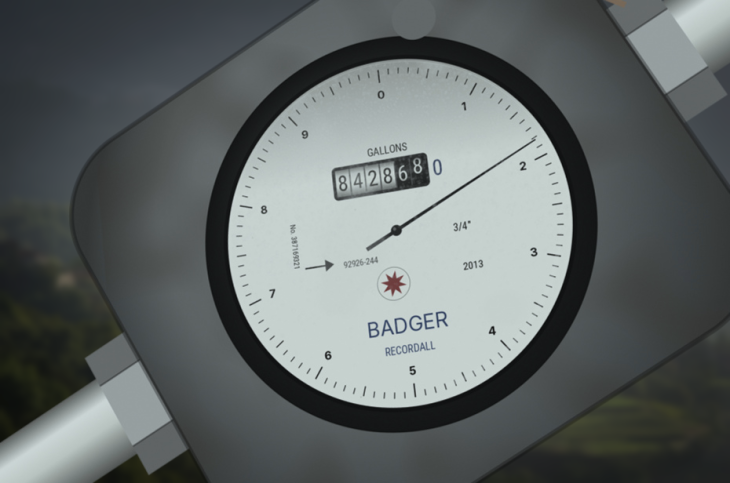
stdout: 8428681.8 gal
